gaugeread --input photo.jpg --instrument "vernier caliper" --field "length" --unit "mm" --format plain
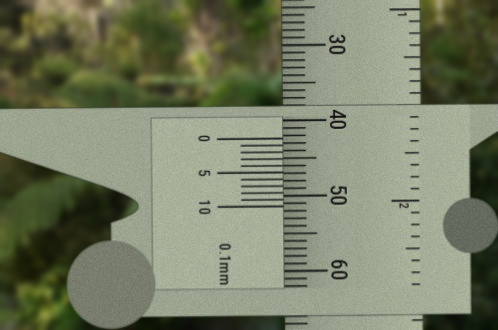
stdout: 42.4 mm
